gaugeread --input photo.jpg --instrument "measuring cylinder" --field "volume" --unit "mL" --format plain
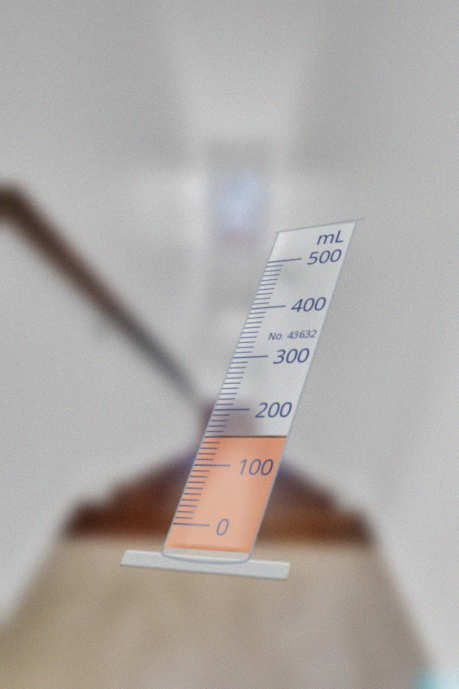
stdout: 150 mL
